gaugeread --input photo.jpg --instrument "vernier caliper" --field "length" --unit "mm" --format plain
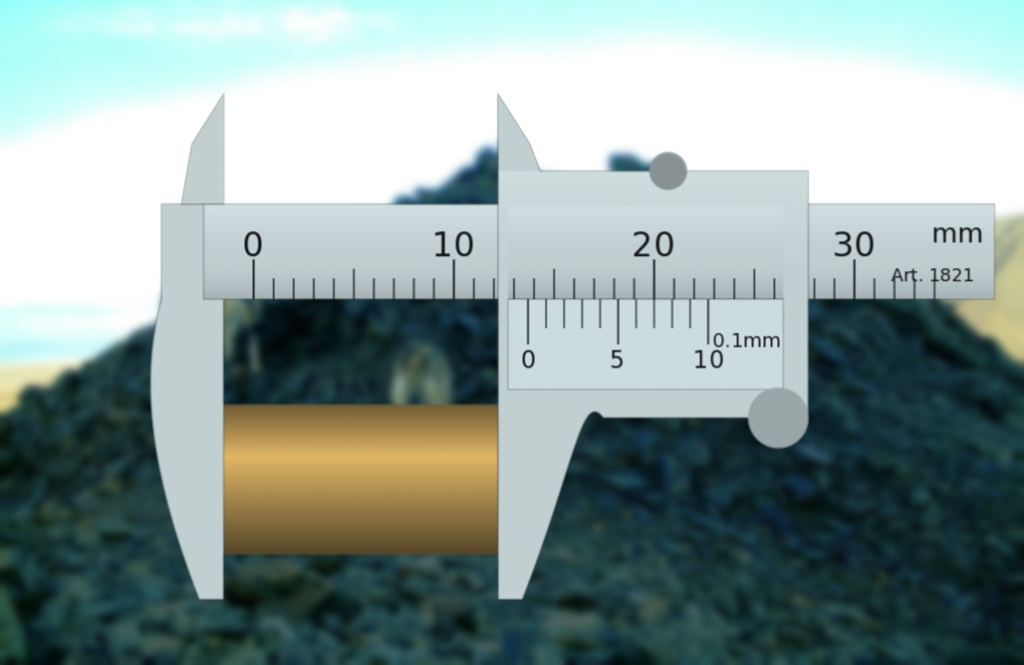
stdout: 13.7 mm
